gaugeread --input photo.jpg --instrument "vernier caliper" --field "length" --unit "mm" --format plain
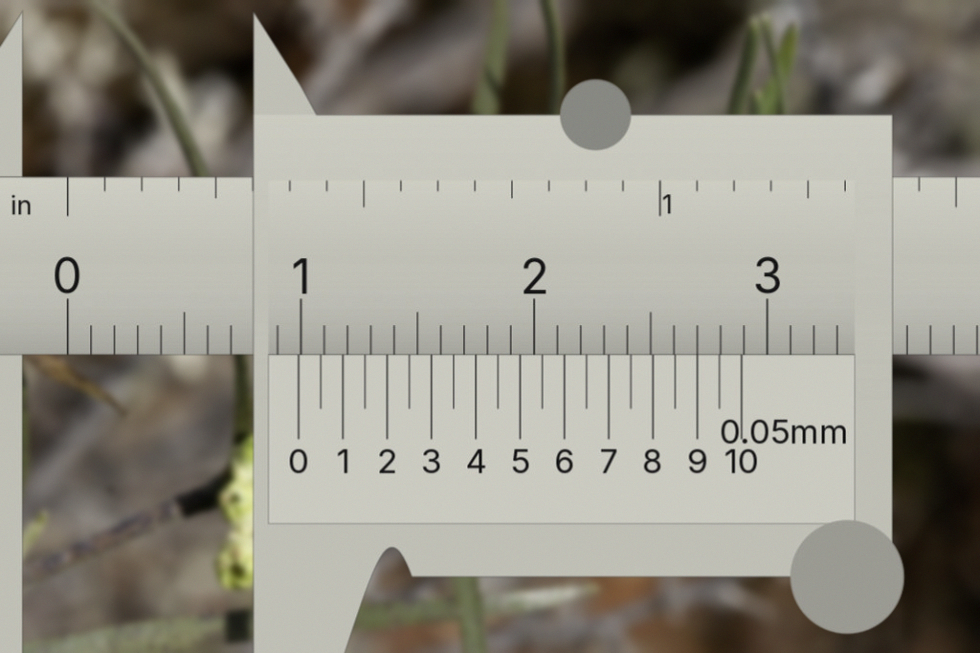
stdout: 9.90 mm
